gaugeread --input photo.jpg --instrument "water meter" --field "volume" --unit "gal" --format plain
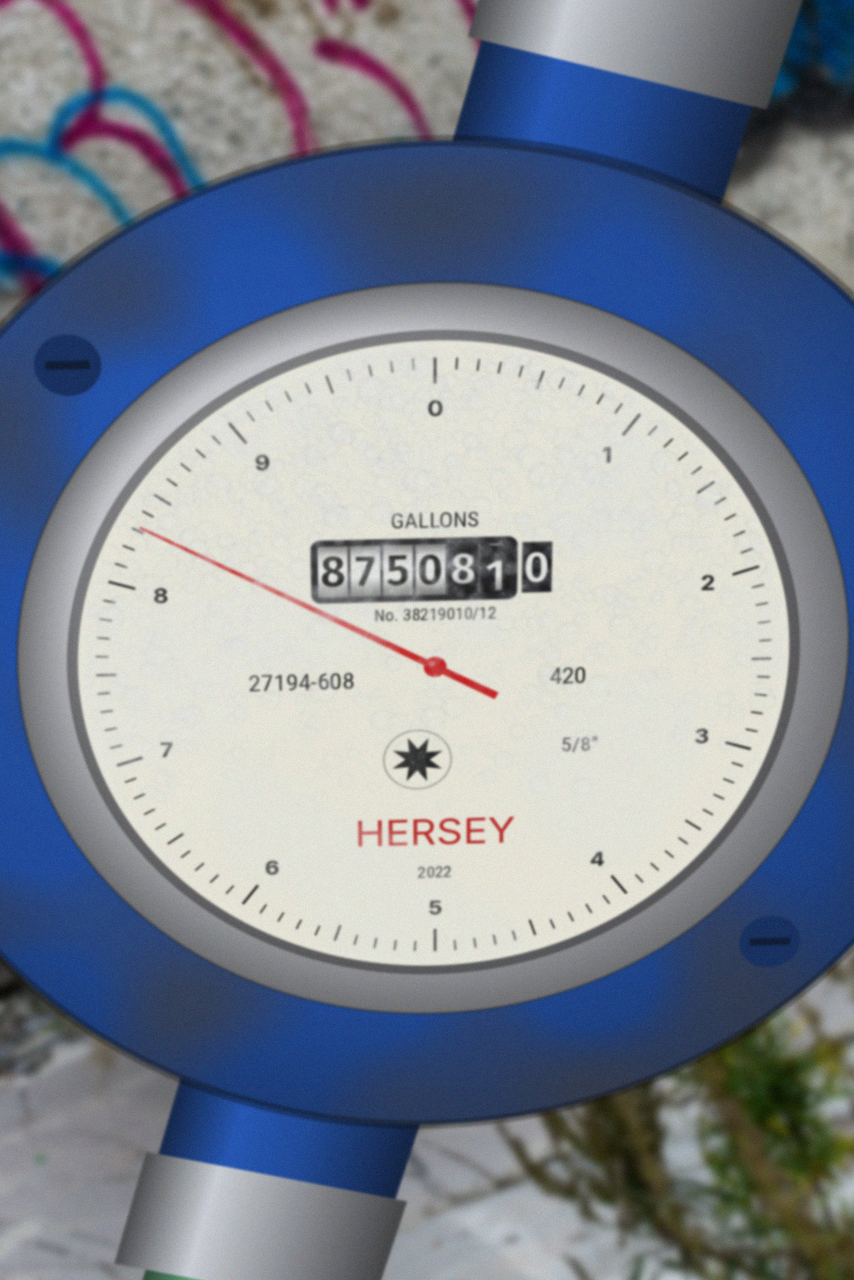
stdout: 8750808.3 gal
